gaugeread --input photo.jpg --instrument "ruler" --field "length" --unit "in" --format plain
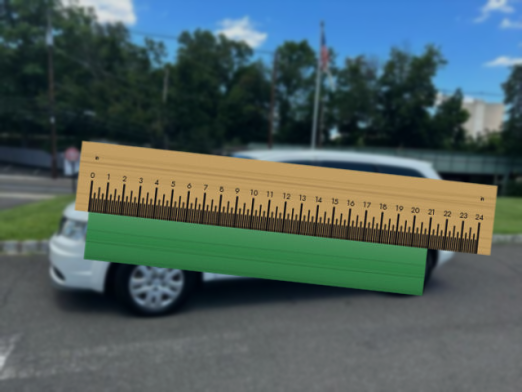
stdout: 21 in
